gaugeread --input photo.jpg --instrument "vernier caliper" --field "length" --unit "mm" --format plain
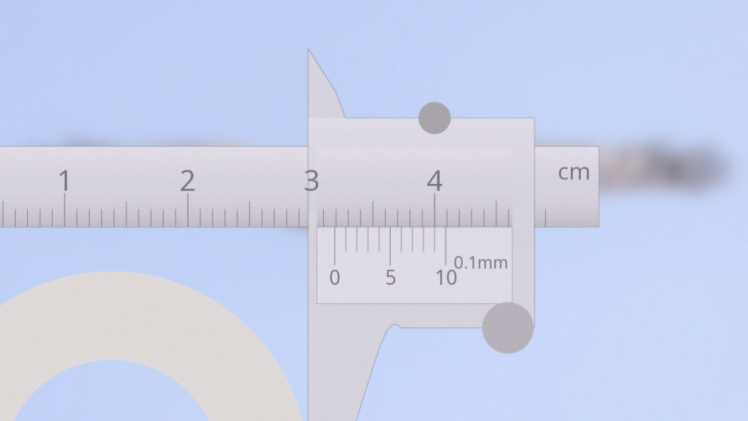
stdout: 31.9 mm
